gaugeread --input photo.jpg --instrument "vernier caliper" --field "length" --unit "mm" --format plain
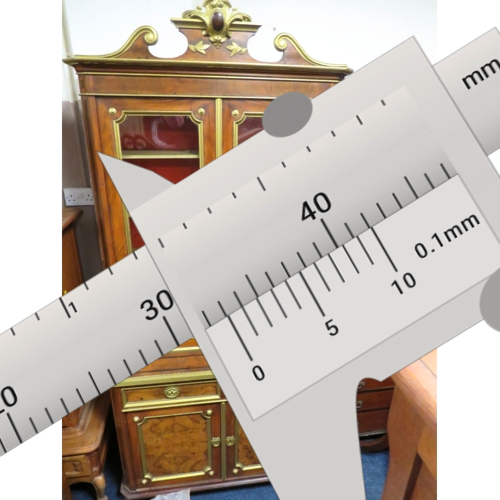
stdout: 33.1 mm
